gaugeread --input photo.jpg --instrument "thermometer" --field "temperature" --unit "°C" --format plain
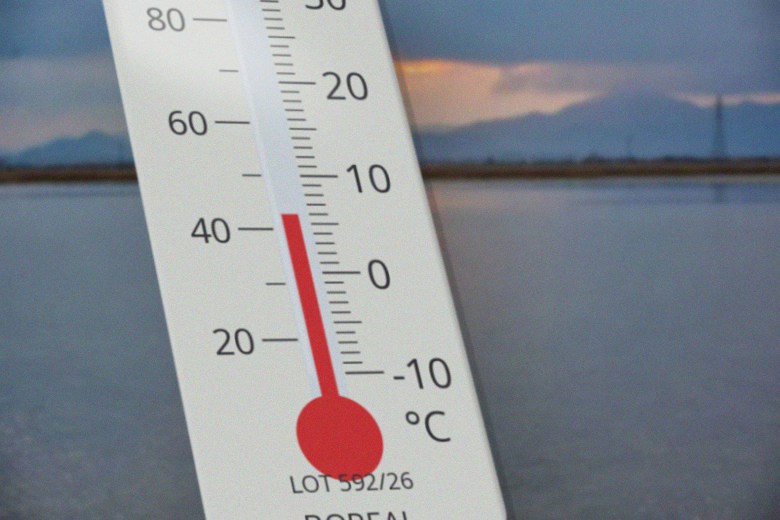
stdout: 6 °C
